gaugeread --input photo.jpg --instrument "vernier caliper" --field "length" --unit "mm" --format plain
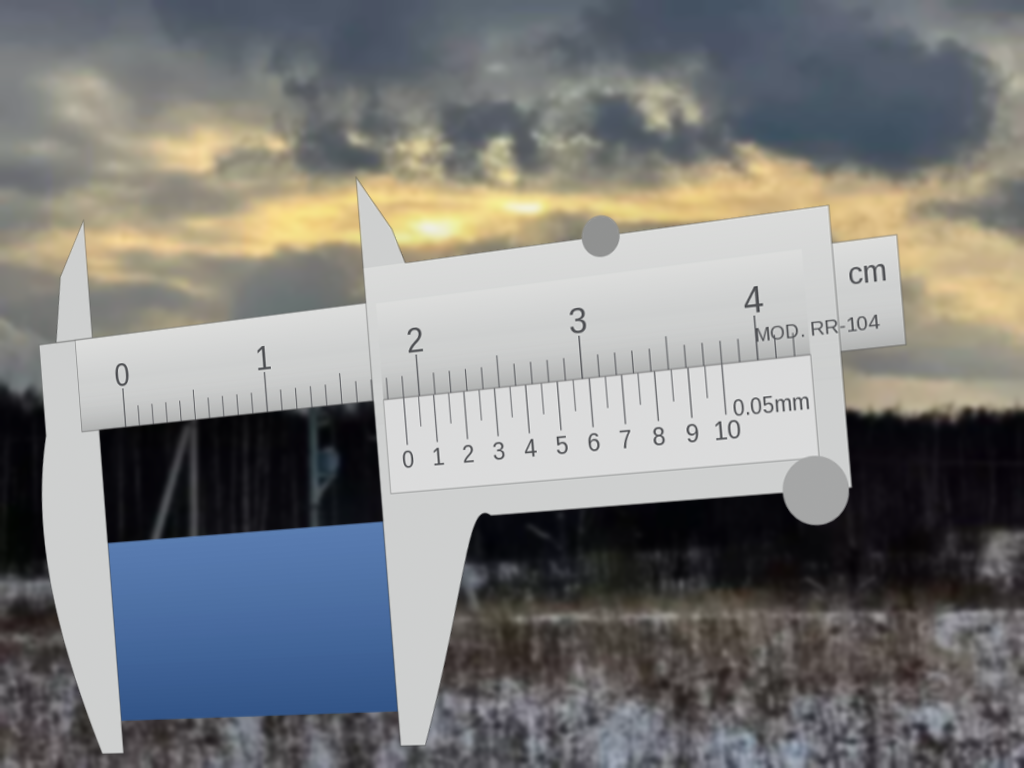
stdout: 19.0 mm
